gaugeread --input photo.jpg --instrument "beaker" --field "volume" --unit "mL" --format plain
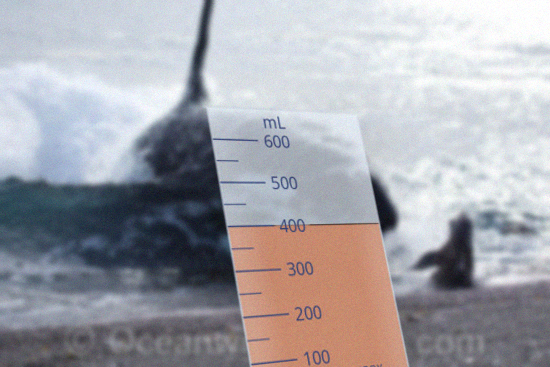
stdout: 400 mL
